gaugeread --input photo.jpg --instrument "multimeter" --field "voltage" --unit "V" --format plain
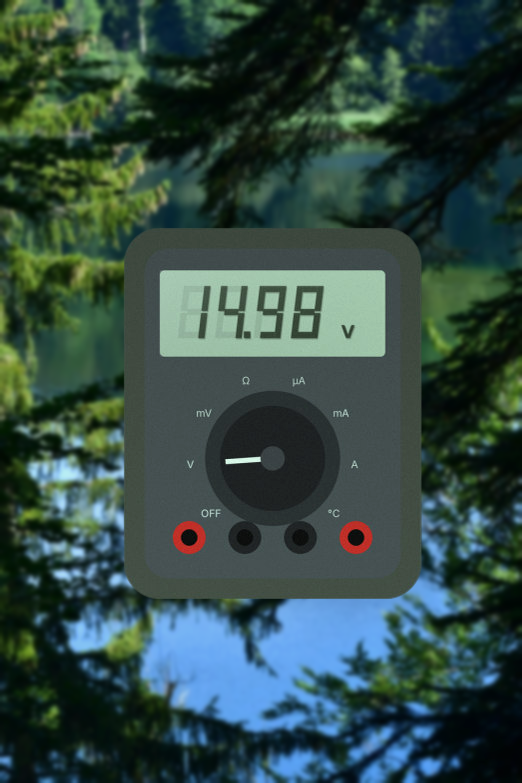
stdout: 14.98 V
